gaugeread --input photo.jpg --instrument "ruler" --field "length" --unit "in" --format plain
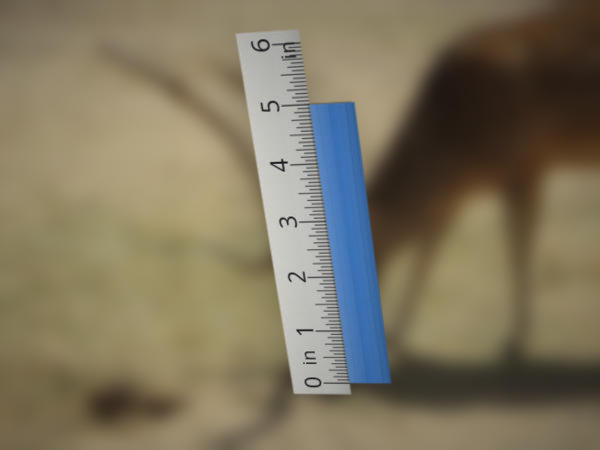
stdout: 5 in
